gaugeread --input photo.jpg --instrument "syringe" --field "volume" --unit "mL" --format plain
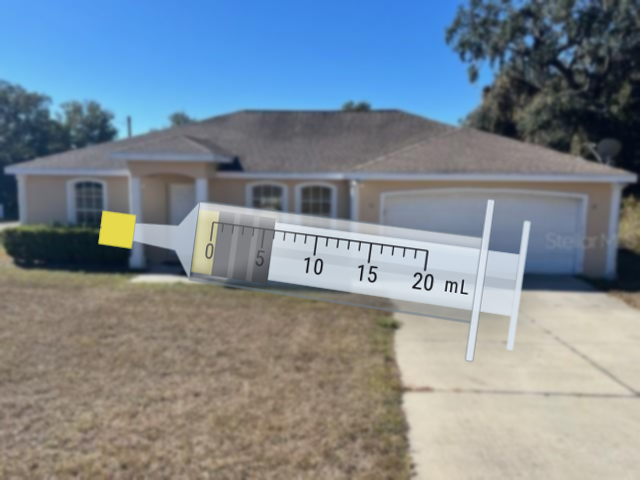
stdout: 0.5 mL
